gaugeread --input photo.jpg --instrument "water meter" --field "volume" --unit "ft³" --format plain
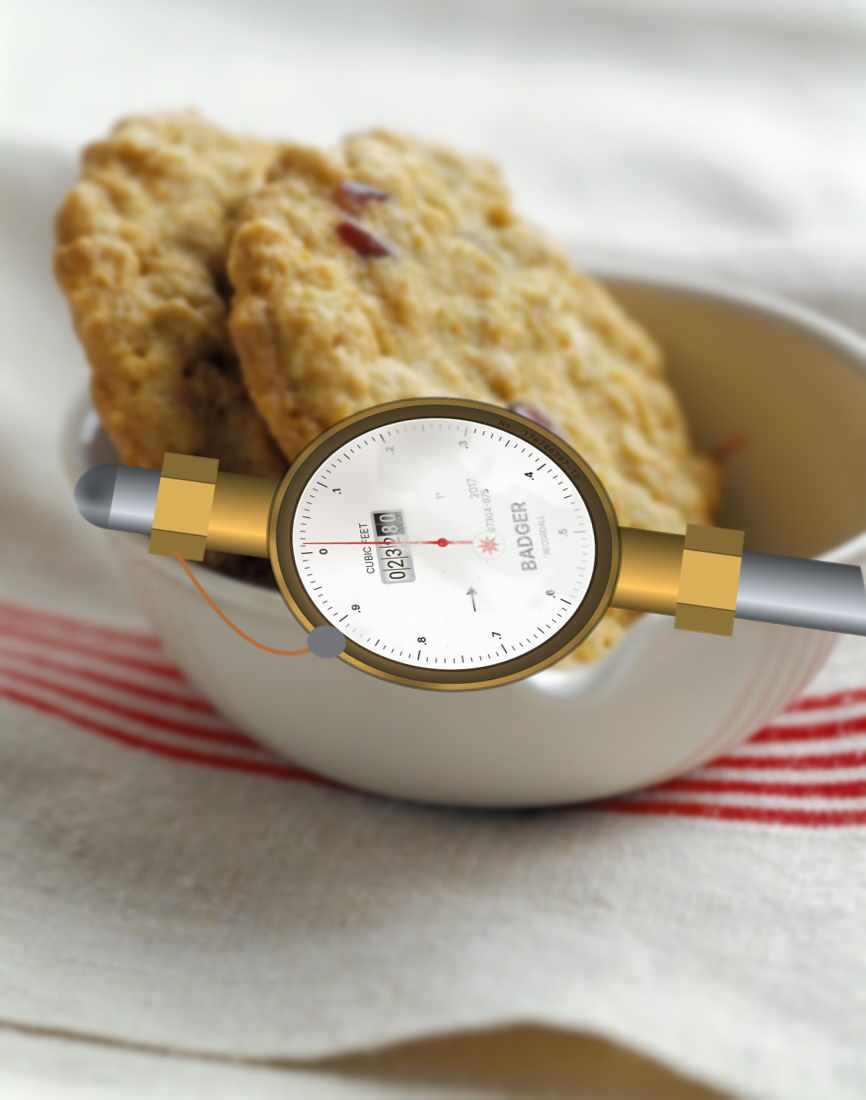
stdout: 23280.01 ft³
